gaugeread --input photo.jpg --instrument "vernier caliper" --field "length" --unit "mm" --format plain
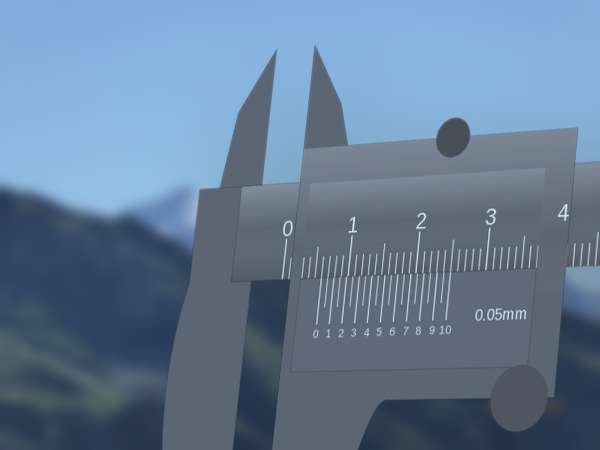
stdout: 6.0 mm
